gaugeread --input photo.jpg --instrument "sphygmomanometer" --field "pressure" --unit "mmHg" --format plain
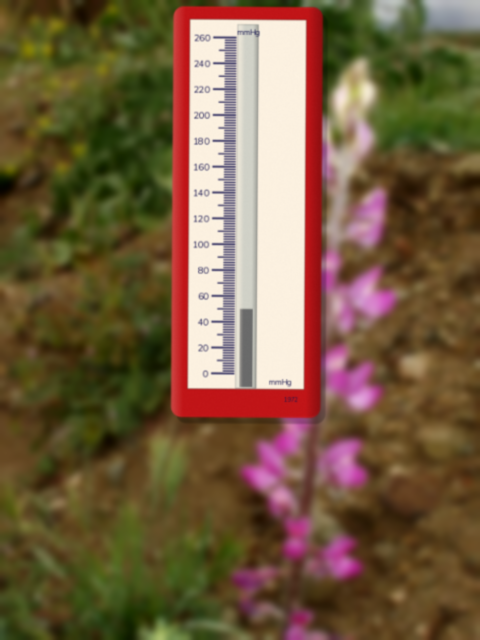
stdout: 50 mmHg
